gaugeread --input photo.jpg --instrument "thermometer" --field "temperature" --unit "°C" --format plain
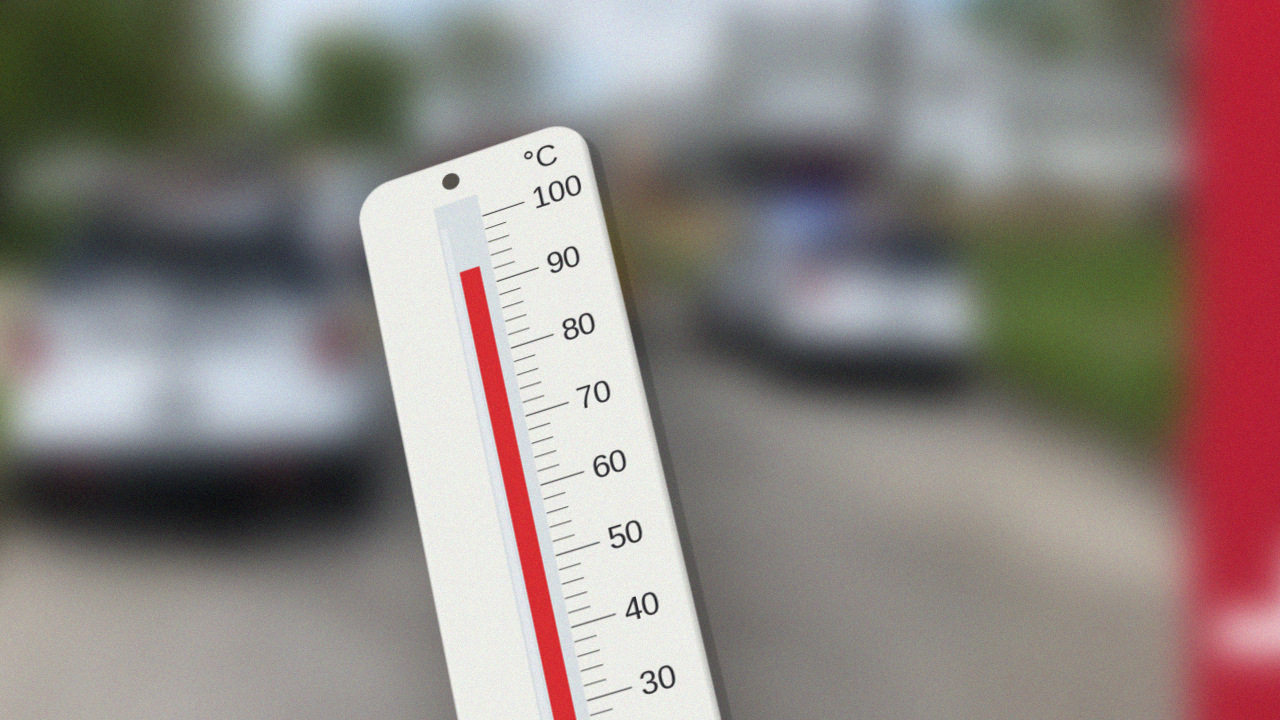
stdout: 93 °C
